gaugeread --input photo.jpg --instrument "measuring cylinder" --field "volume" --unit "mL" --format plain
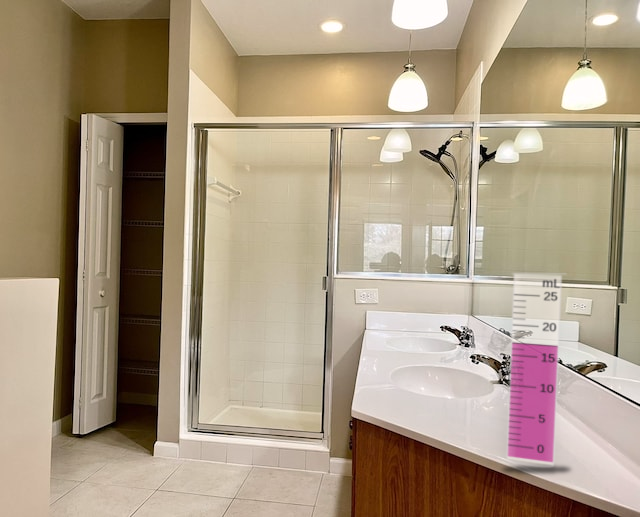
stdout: 17 mL
